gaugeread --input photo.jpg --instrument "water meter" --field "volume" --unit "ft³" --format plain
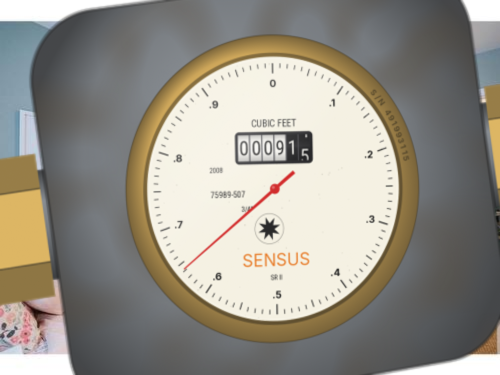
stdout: 914.64 ft³
